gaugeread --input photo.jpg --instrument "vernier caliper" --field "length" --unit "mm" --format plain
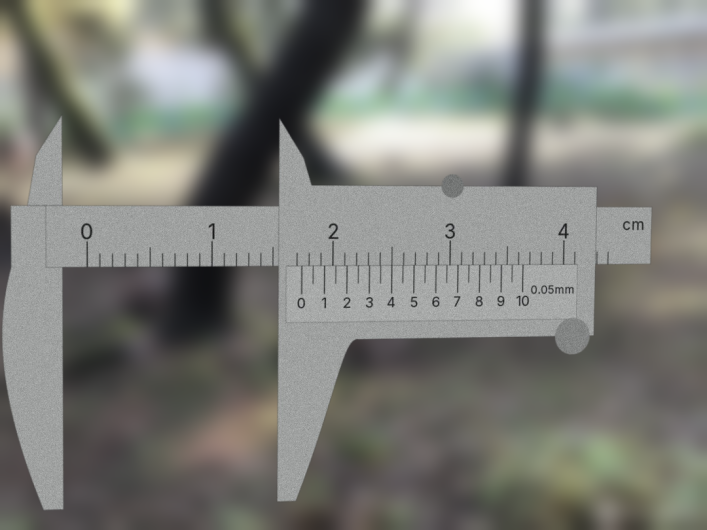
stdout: 17.4 mm
